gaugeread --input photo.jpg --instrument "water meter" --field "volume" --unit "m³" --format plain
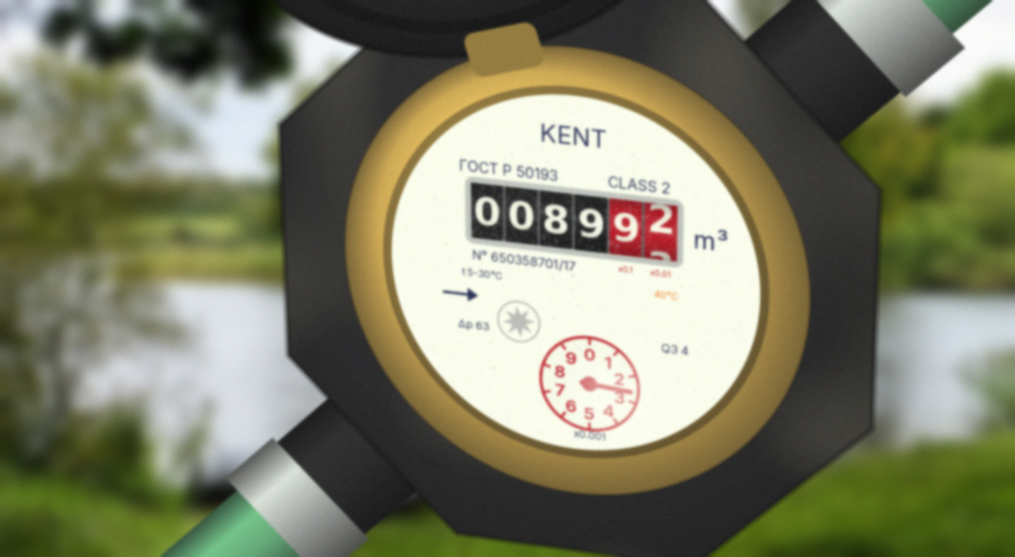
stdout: 89.922 m³
